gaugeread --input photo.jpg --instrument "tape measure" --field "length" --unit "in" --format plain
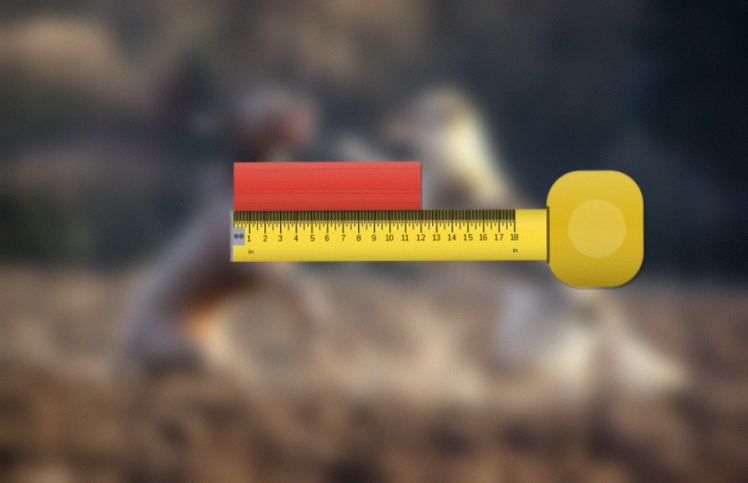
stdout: 12 in
